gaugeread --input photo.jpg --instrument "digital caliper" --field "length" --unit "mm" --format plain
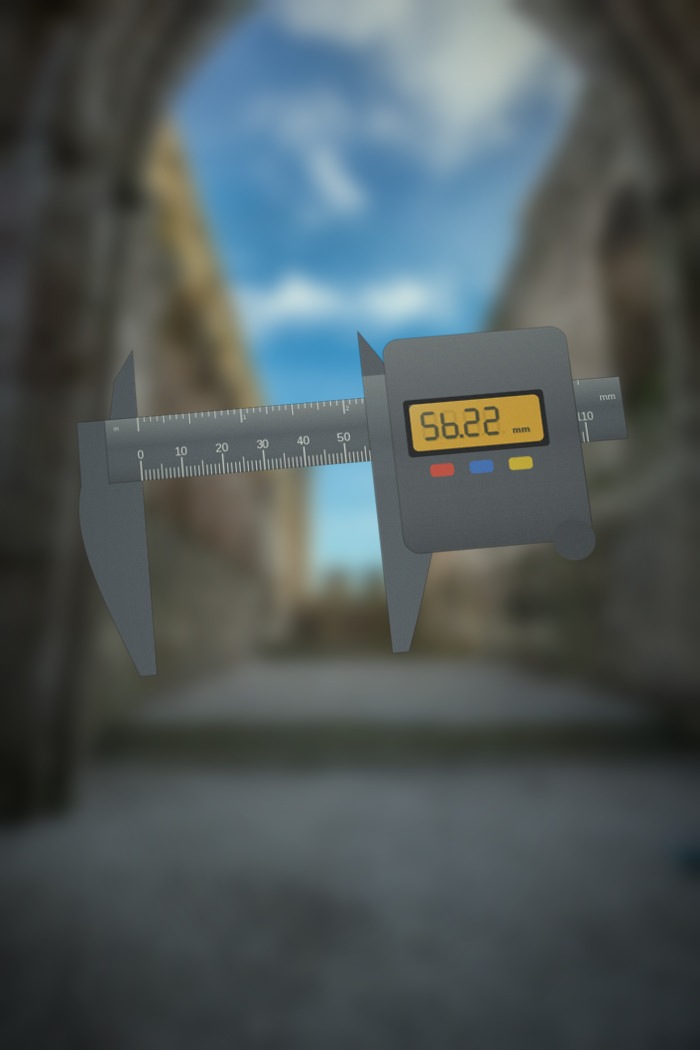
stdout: 56.22 mm
